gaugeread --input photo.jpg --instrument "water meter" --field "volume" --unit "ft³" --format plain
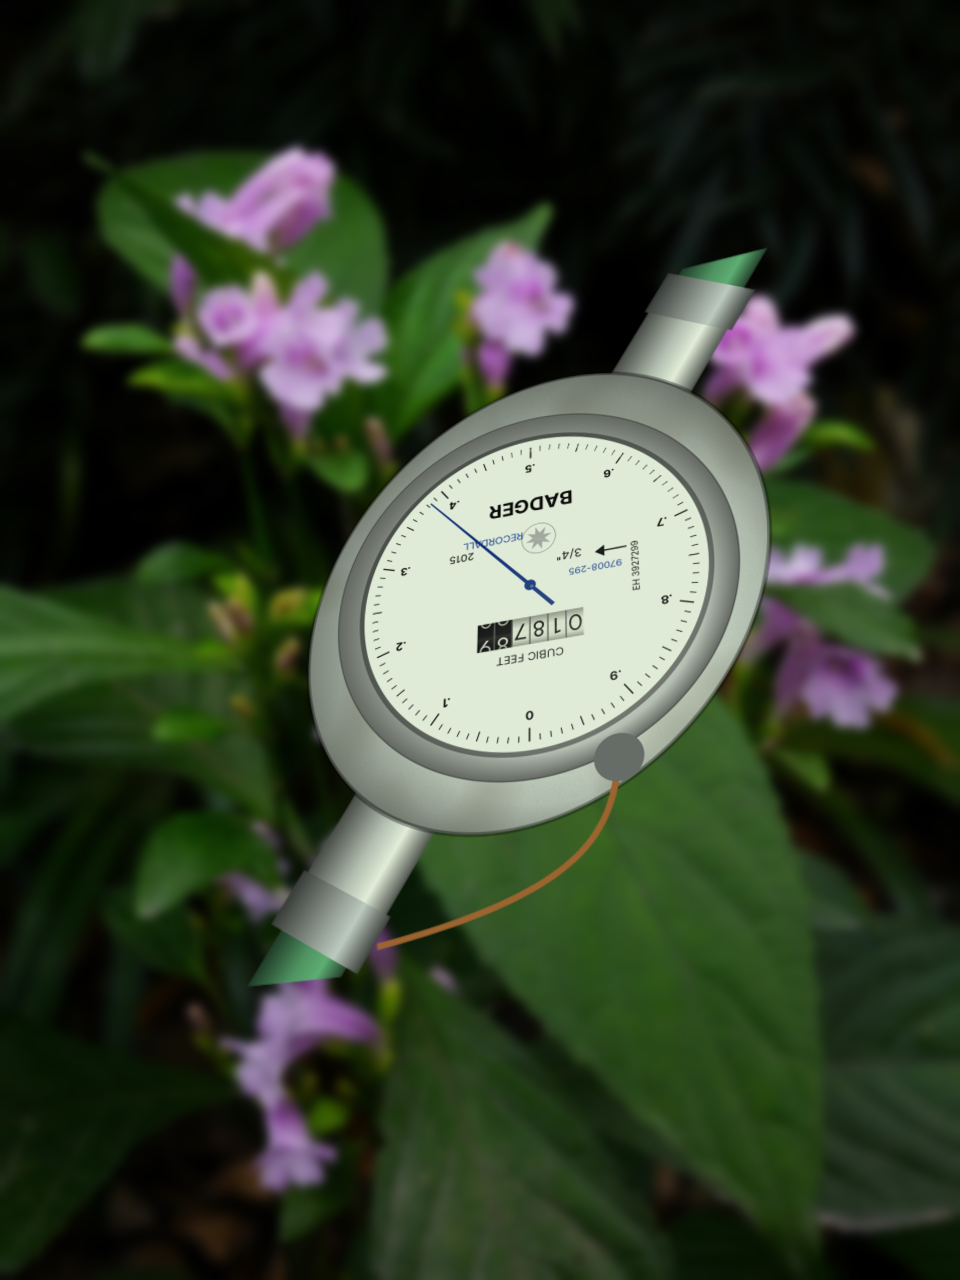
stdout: 18789.38 ft³
